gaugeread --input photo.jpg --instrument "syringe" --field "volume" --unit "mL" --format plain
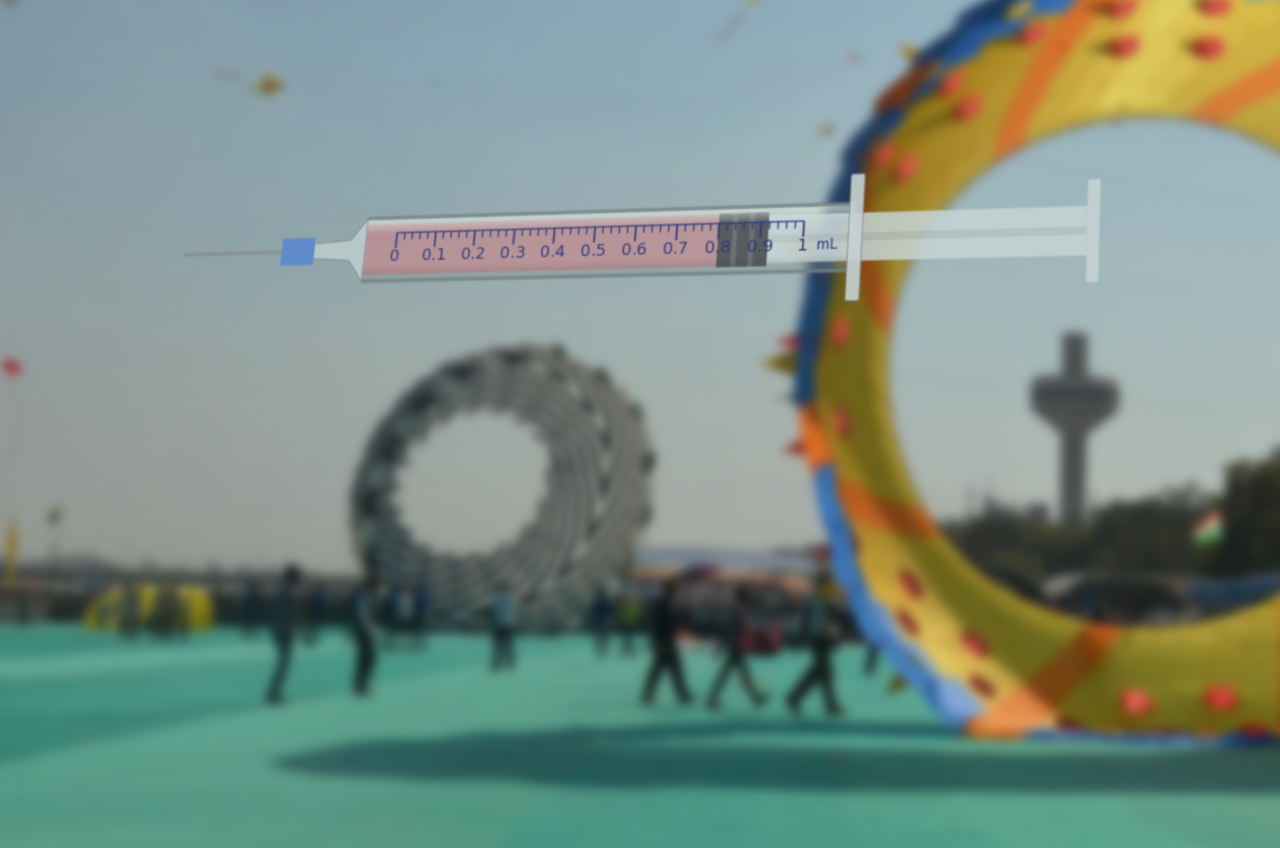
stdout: 0.8 mL
